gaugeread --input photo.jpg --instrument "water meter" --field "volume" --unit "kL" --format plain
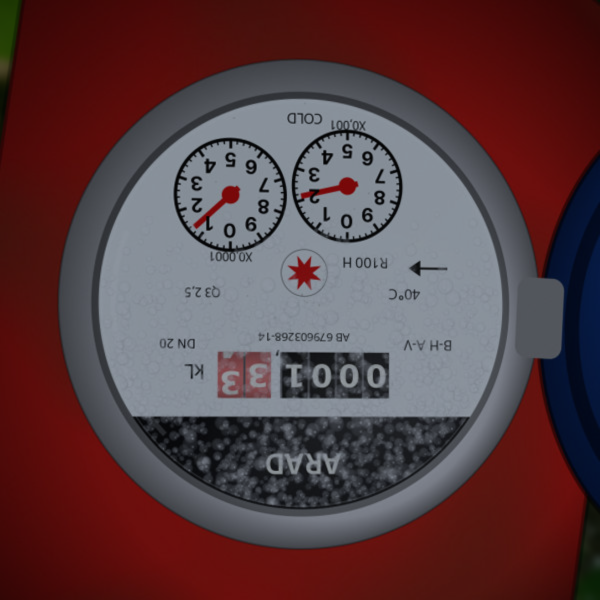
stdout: 1.3321 kL
